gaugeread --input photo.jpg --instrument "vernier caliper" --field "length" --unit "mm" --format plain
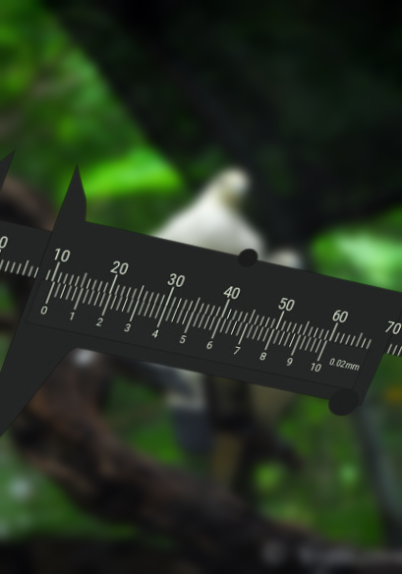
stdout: 10.4 mm
